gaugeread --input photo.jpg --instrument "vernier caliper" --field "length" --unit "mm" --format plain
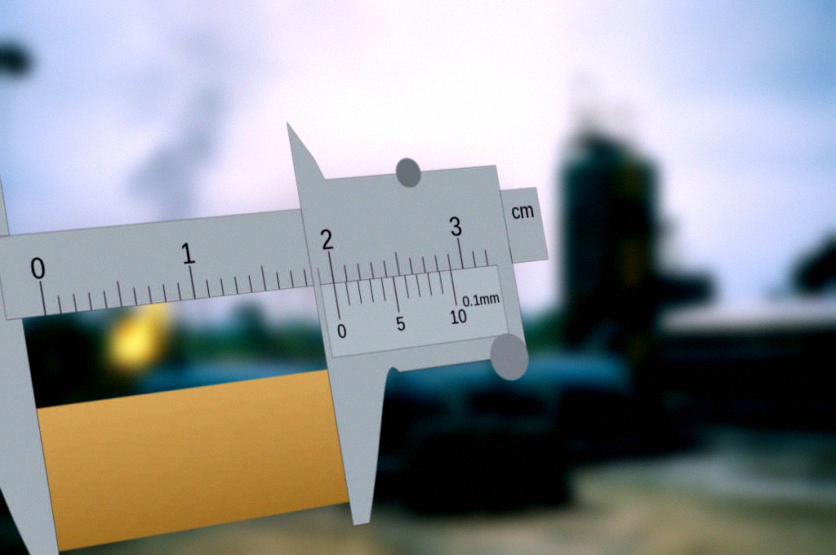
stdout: 20.0 mm
